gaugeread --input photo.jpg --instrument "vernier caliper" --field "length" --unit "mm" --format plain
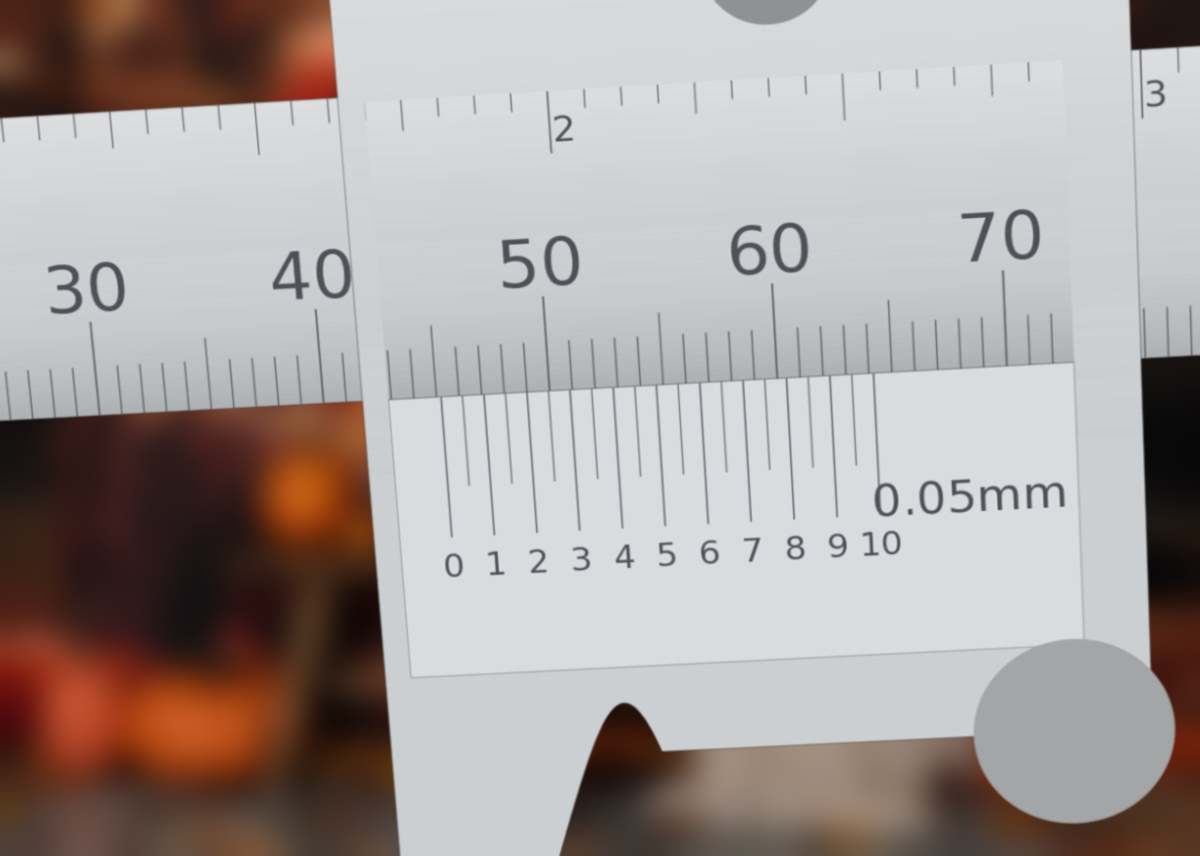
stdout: 45.2 mm
